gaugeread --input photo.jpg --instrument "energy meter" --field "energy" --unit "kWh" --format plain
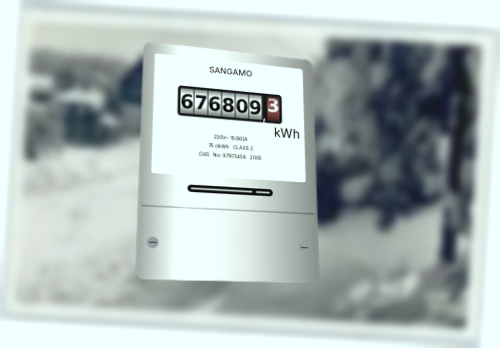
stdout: 676809.3 kWh
